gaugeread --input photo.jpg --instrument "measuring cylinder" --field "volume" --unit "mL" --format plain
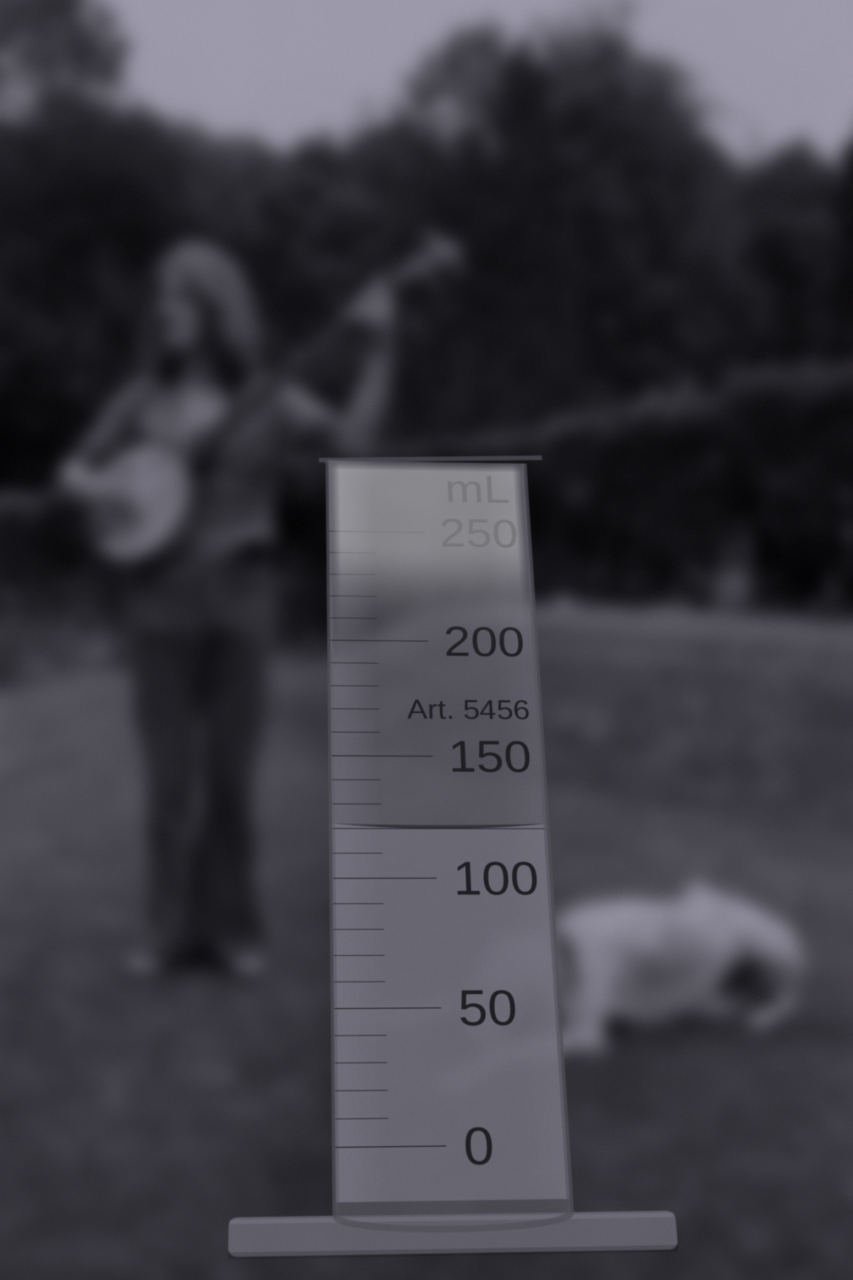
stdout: 120 mL
